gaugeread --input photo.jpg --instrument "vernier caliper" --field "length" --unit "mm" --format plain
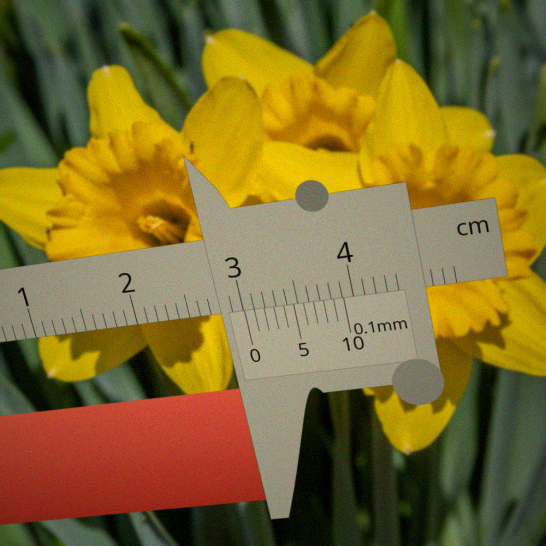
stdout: 30.1 mm
